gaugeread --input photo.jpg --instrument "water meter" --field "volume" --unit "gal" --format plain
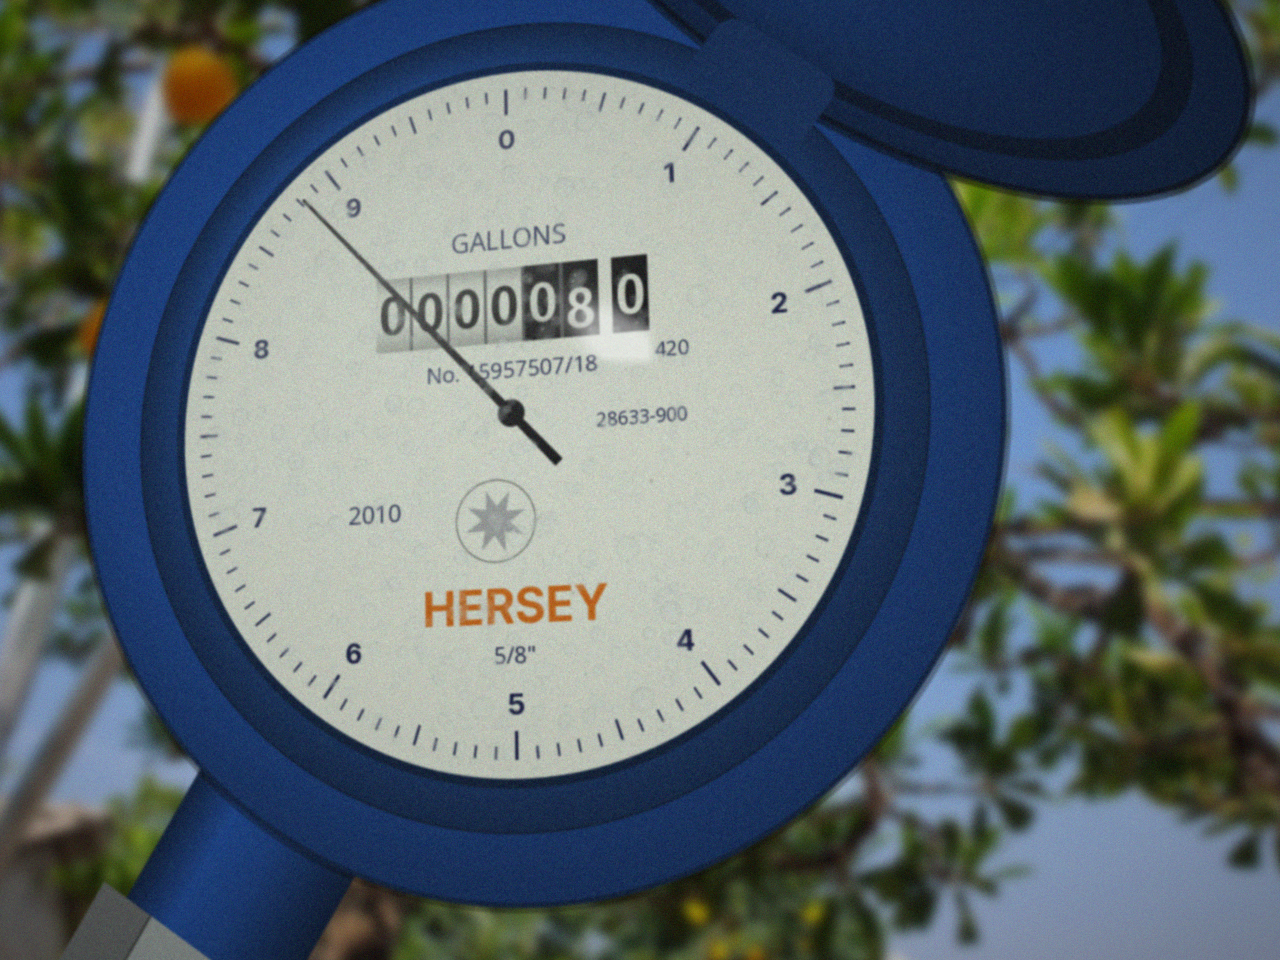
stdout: 78.8 gal
